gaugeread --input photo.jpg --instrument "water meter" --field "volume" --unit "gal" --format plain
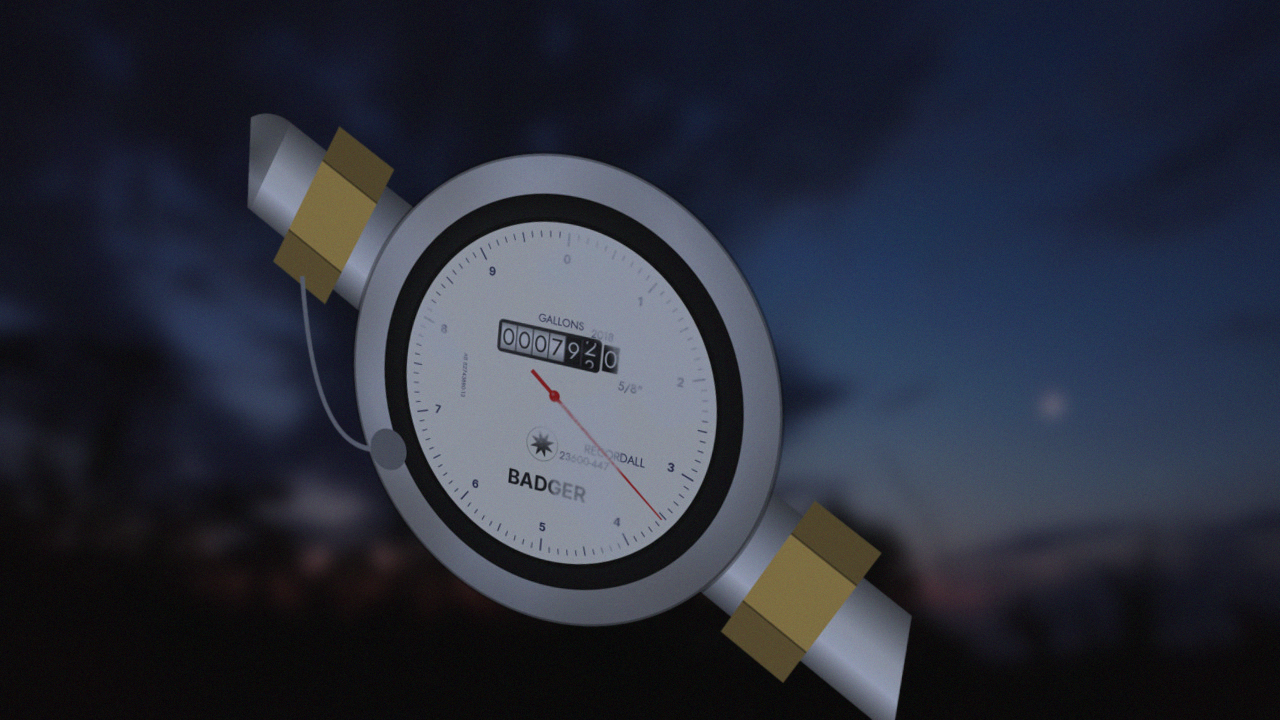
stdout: 7923.5 gal
